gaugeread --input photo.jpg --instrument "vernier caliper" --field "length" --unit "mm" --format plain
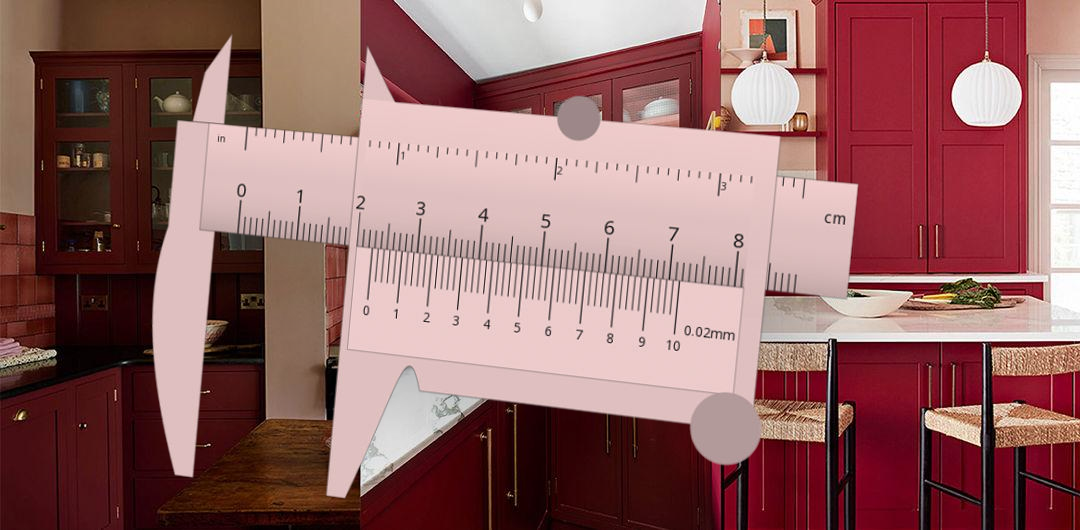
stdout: 22.6 mm
